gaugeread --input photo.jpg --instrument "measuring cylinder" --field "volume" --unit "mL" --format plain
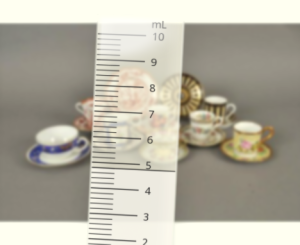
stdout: 4.8 mL
